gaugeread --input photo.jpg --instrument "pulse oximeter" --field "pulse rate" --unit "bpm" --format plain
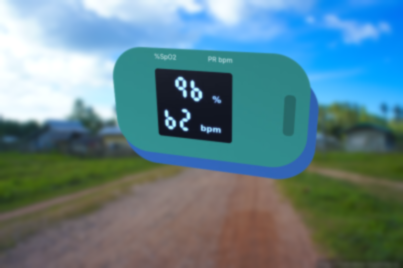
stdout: 62 bpm
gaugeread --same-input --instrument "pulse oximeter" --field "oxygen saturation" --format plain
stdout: 96 %
